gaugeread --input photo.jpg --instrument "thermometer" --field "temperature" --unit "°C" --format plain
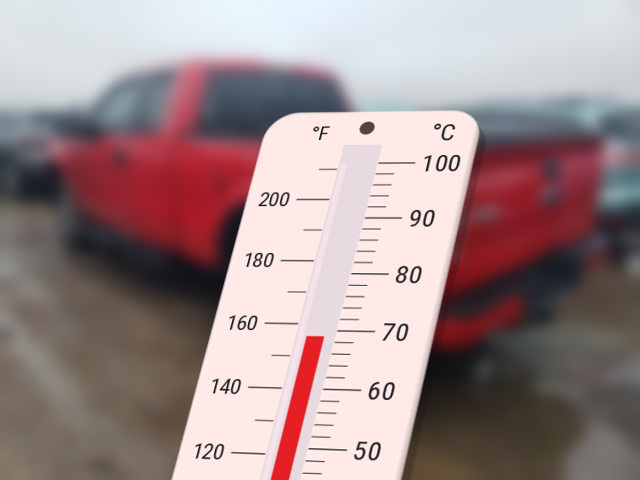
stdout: 69 °C
